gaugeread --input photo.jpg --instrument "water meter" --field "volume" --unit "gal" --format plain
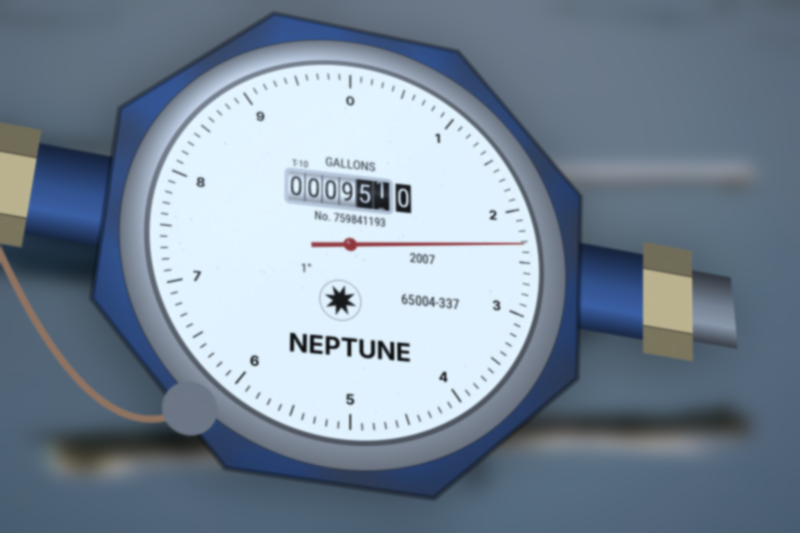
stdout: 9512.3 gal
